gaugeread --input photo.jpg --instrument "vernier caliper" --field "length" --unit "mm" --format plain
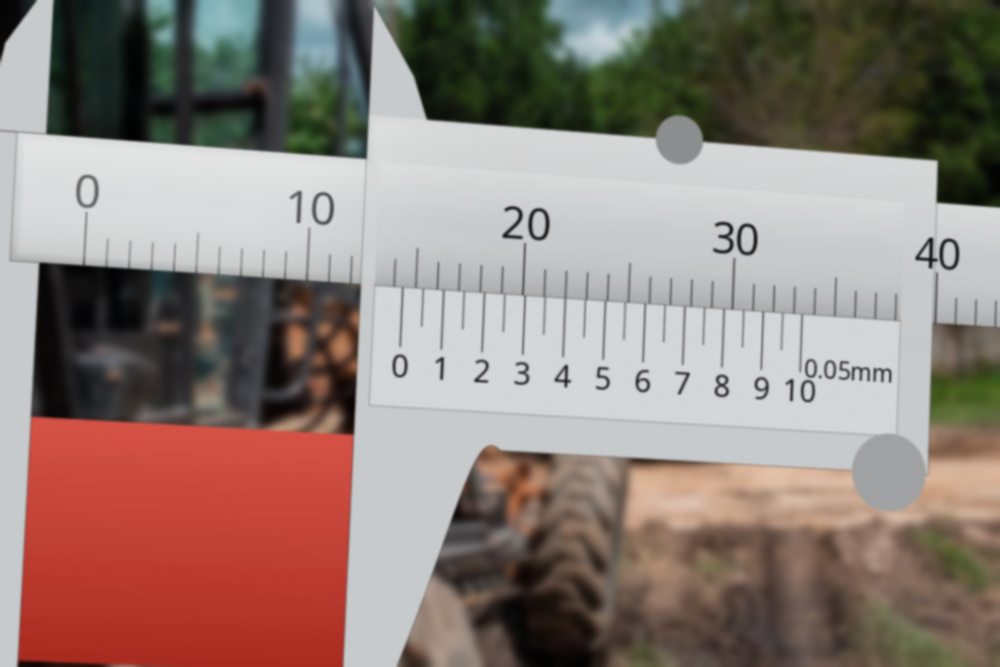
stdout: 14.4 mm
